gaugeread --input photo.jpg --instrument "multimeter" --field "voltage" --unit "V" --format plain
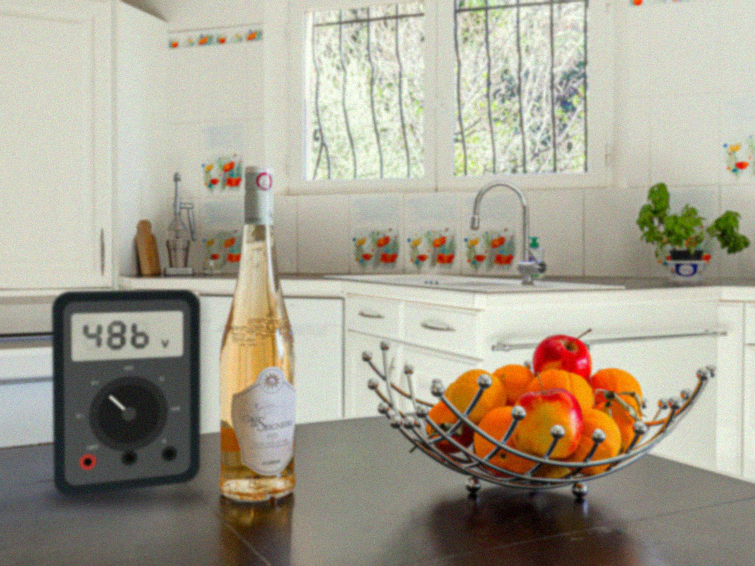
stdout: 486 V
